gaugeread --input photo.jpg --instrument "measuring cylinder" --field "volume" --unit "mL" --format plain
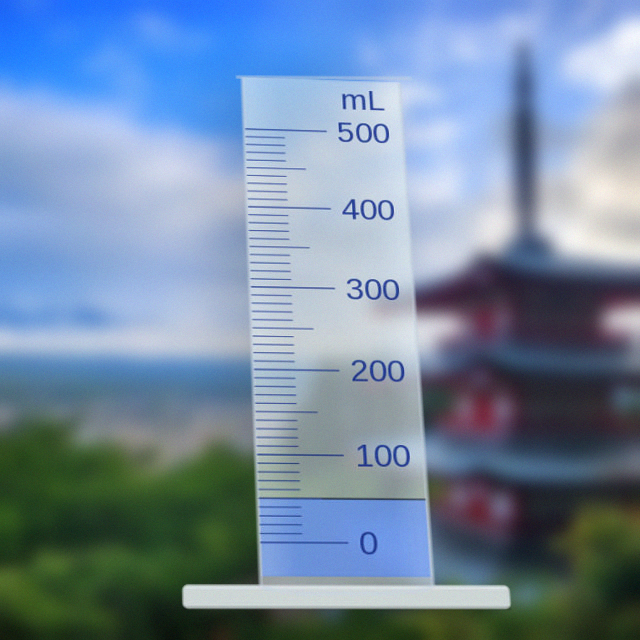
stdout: 50 mL
